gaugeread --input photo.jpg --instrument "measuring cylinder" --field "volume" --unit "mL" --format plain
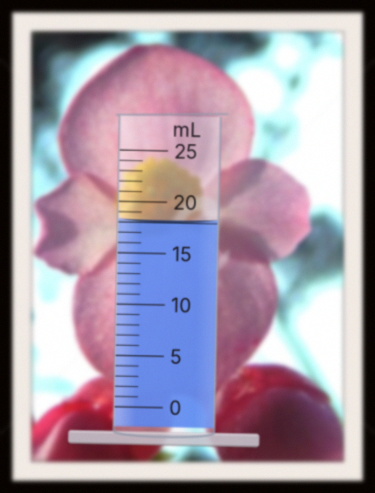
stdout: 18 mL
